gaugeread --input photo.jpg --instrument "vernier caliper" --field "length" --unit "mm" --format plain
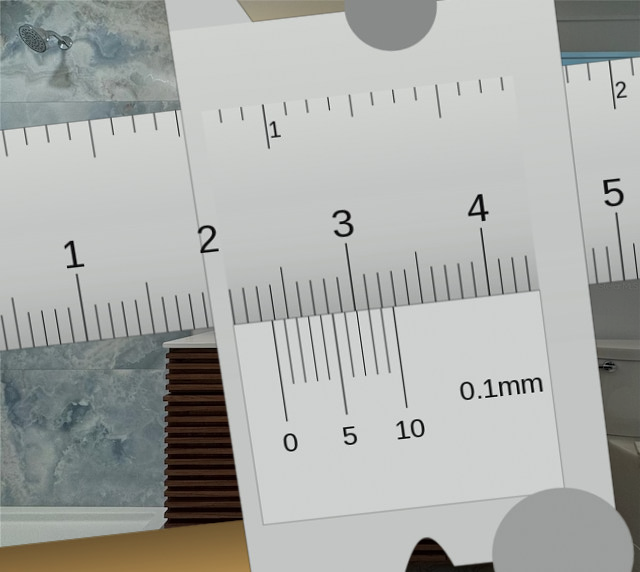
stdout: 23.8 mm
